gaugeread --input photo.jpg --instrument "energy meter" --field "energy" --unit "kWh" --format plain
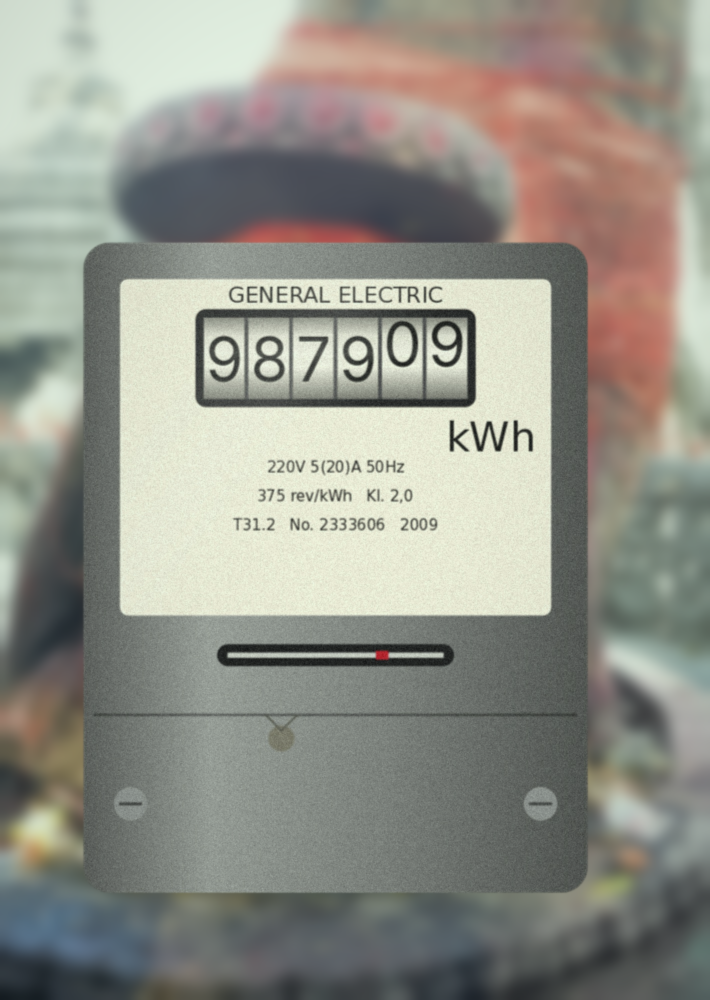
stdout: 987909 kWh
